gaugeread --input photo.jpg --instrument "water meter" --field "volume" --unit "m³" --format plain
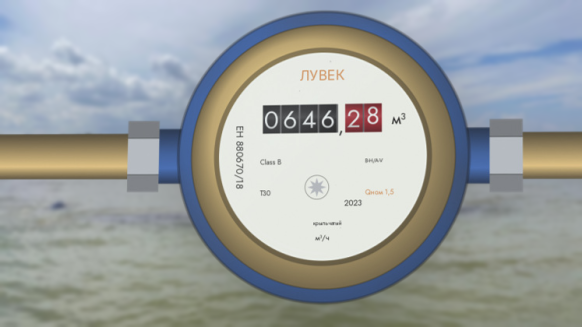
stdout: 646.28 m³
